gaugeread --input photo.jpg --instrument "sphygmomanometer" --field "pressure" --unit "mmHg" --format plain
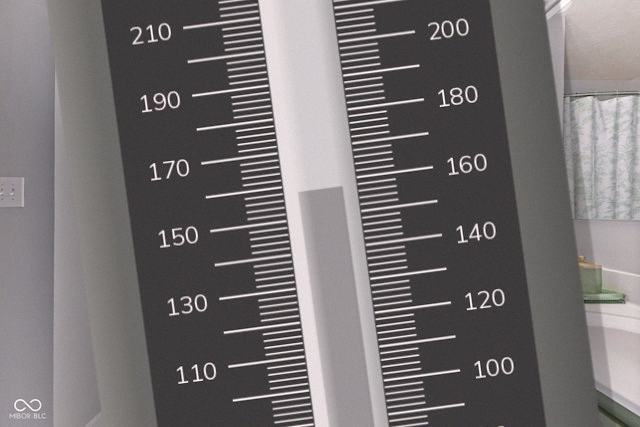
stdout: 158 mmHg
